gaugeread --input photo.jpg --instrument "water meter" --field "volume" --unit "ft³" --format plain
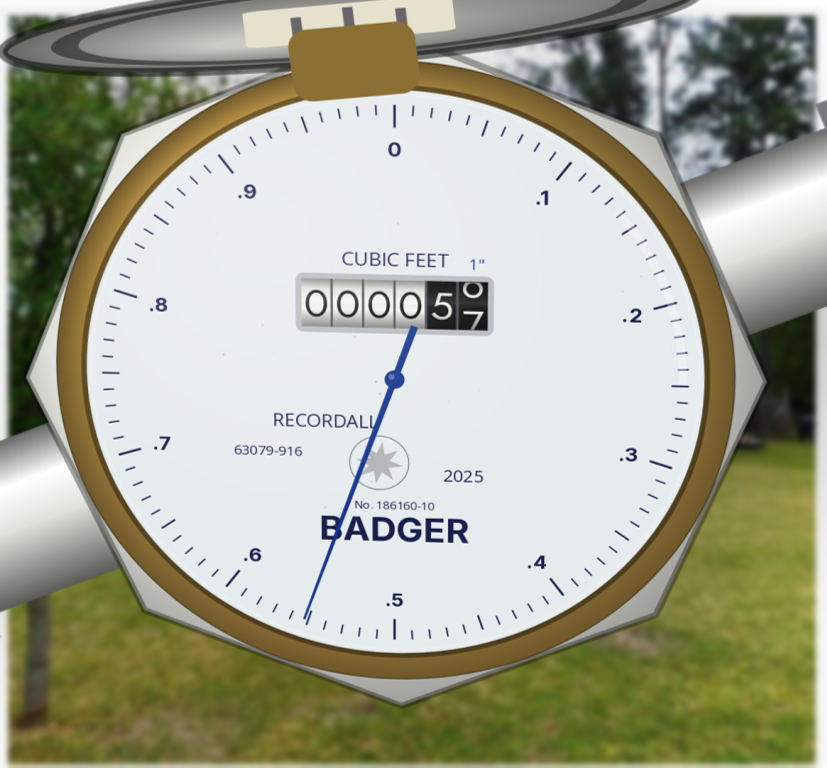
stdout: 56.55 ft³
